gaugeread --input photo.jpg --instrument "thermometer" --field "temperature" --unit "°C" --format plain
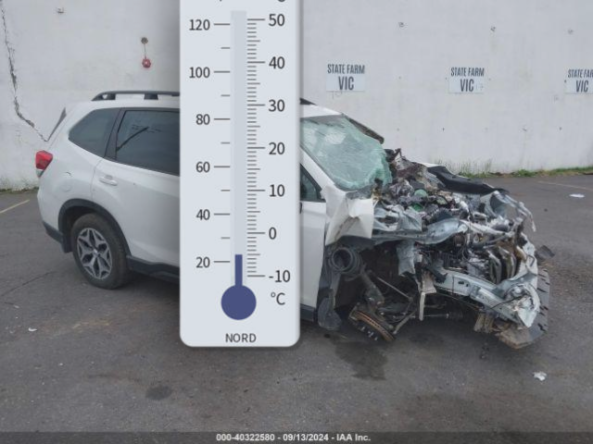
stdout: -5 °C
